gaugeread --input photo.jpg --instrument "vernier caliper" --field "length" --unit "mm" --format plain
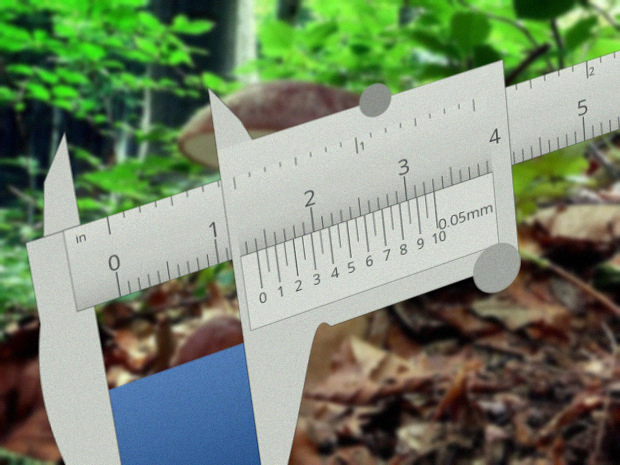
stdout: 14.0 mm
